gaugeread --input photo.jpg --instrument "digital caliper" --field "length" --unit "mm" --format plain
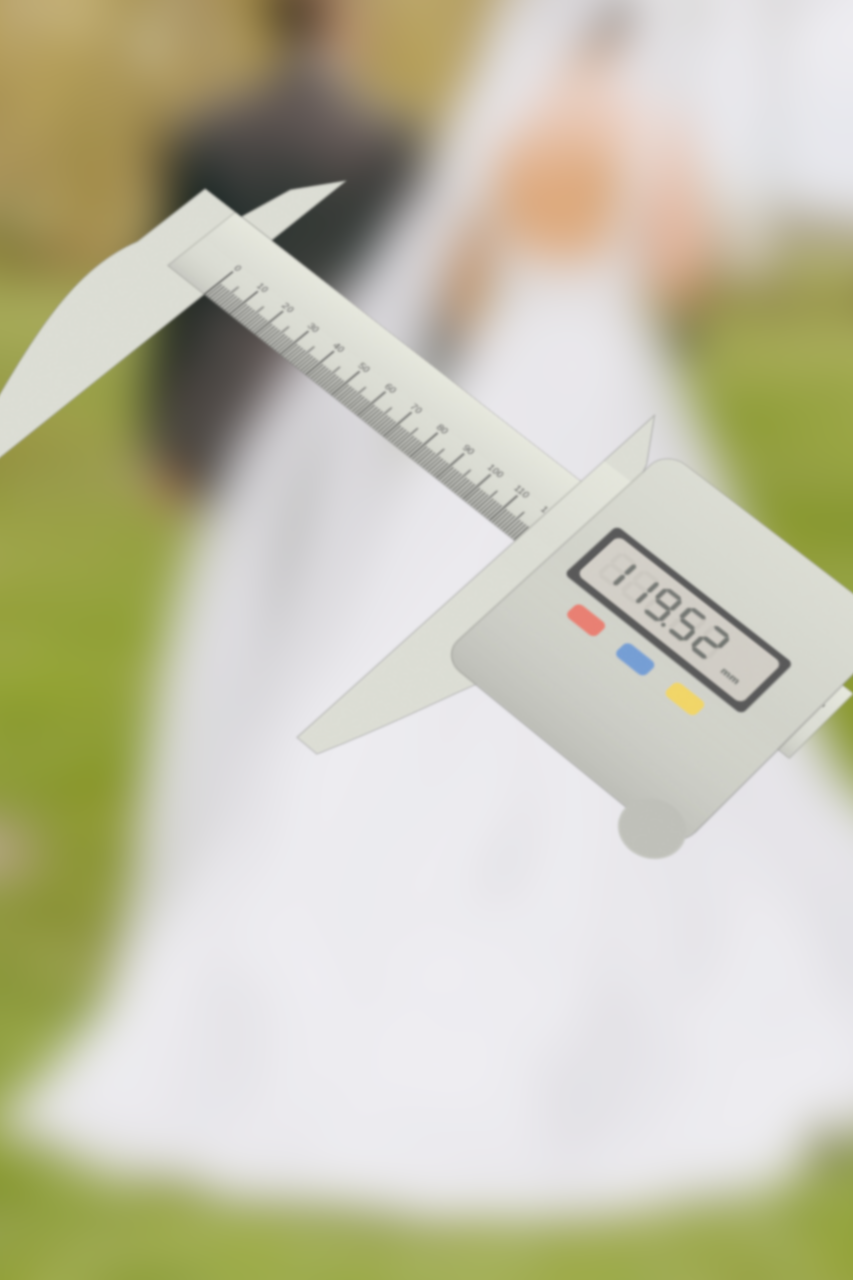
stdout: 119.52 mm
